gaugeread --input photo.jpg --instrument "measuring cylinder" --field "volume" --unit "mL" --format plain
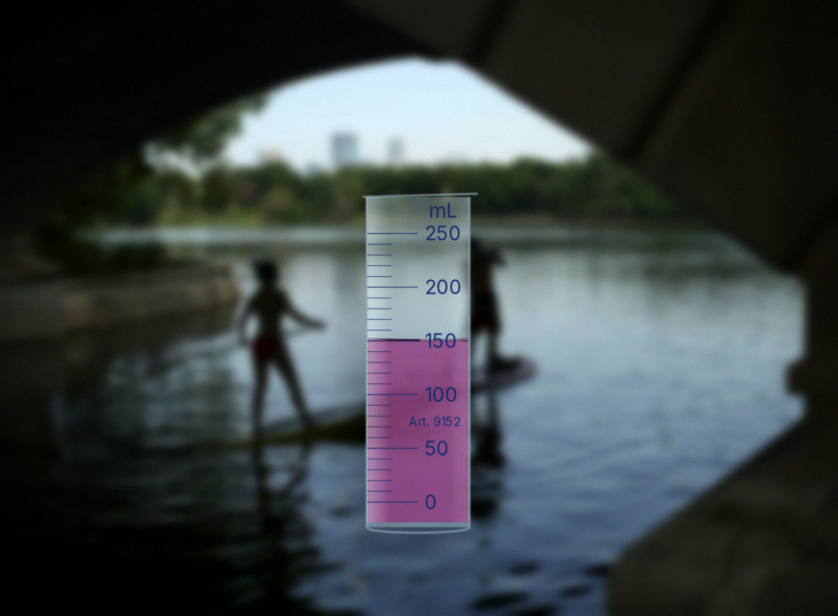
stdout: 150 mL
